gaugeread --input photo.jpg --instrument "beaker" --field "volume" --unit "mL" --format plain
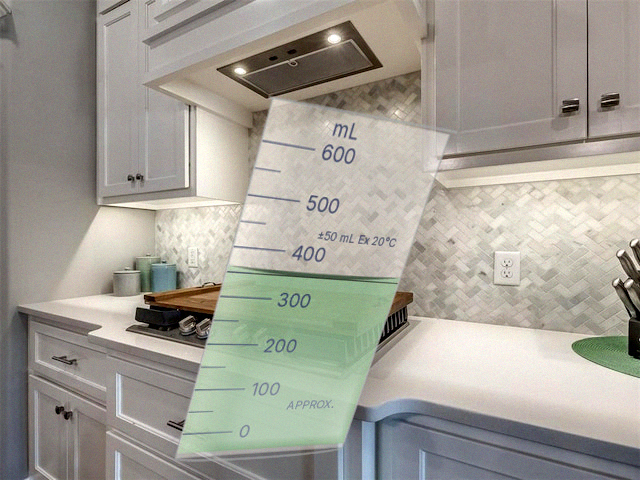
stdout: 350 mL
